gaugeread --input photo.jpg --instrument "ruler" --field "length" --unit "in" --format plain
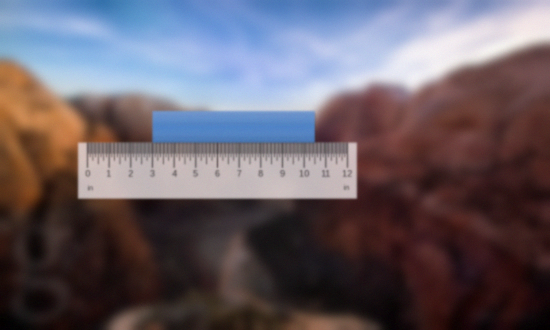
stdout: 7.5 in
